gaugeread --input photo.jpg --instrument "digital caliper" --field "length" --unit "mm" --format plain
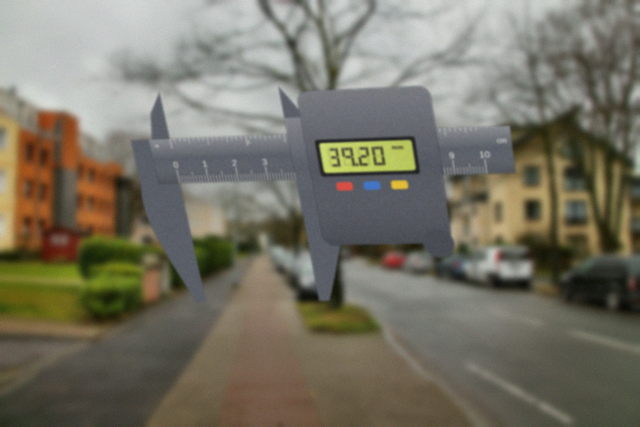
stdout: 39.20 mm
